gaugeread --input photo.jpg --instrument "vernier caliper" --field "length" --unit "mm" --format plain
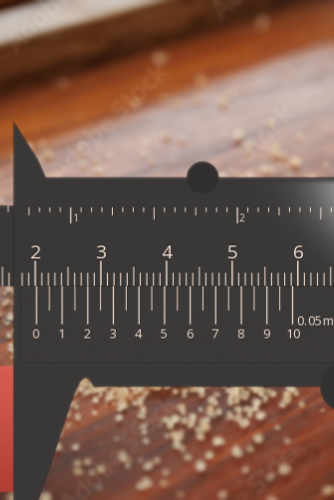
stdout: 20.2 mm
